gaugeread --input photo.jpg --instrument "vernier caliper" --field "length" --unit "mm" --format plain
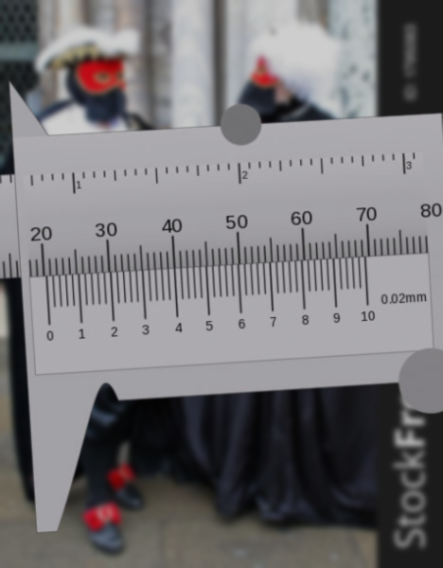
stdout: 20.4 mm
